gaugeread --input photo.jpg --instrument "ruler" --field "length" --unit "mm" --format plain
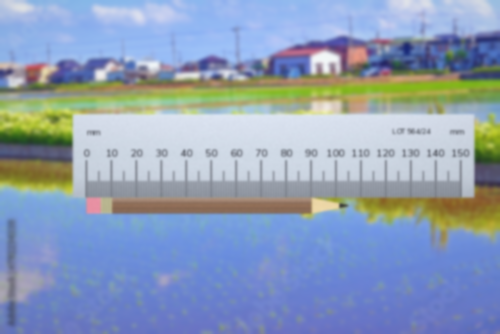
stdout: 105 mm
